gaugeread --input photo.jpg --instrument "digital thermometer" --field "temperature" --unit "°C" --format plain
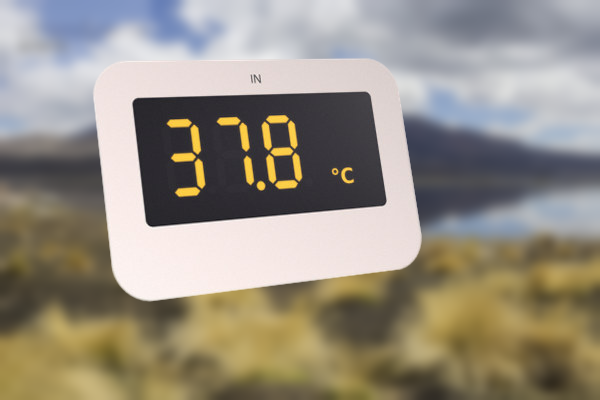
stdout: 37.8 °C
